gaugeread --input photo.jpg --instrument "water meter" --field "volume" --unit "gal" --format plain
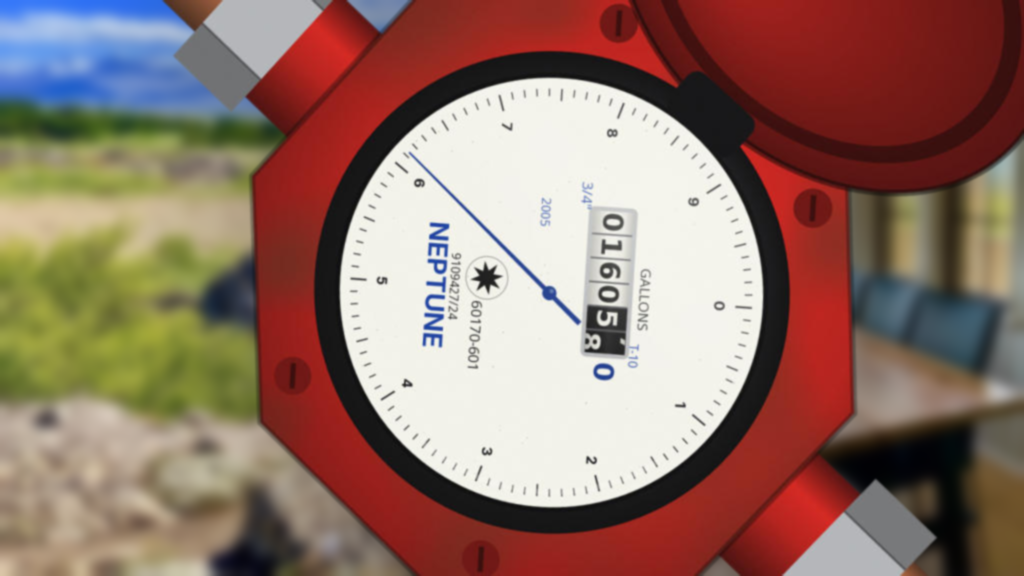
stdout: 160576.1 gal
